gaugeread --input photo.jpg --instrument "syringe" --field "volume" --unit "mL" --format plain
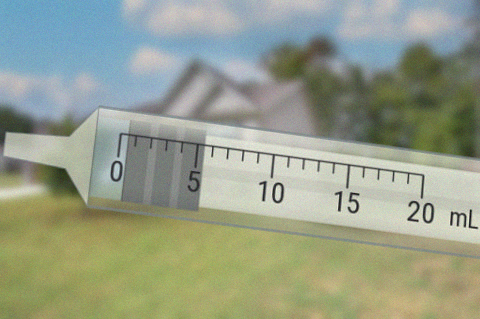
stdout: 0.5 mL
